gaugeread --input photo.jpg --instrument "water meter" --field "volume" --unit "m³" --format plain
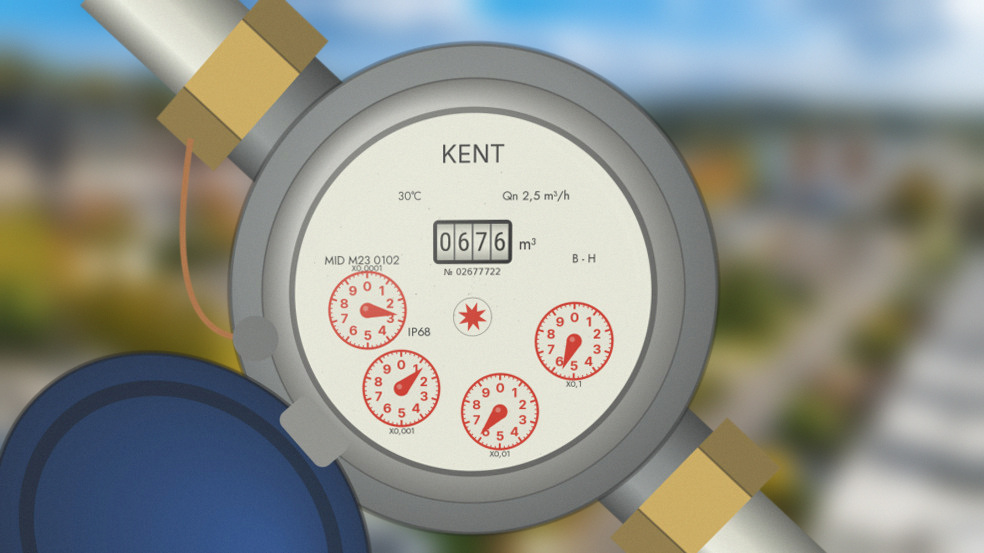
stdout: 676.5612 m³
